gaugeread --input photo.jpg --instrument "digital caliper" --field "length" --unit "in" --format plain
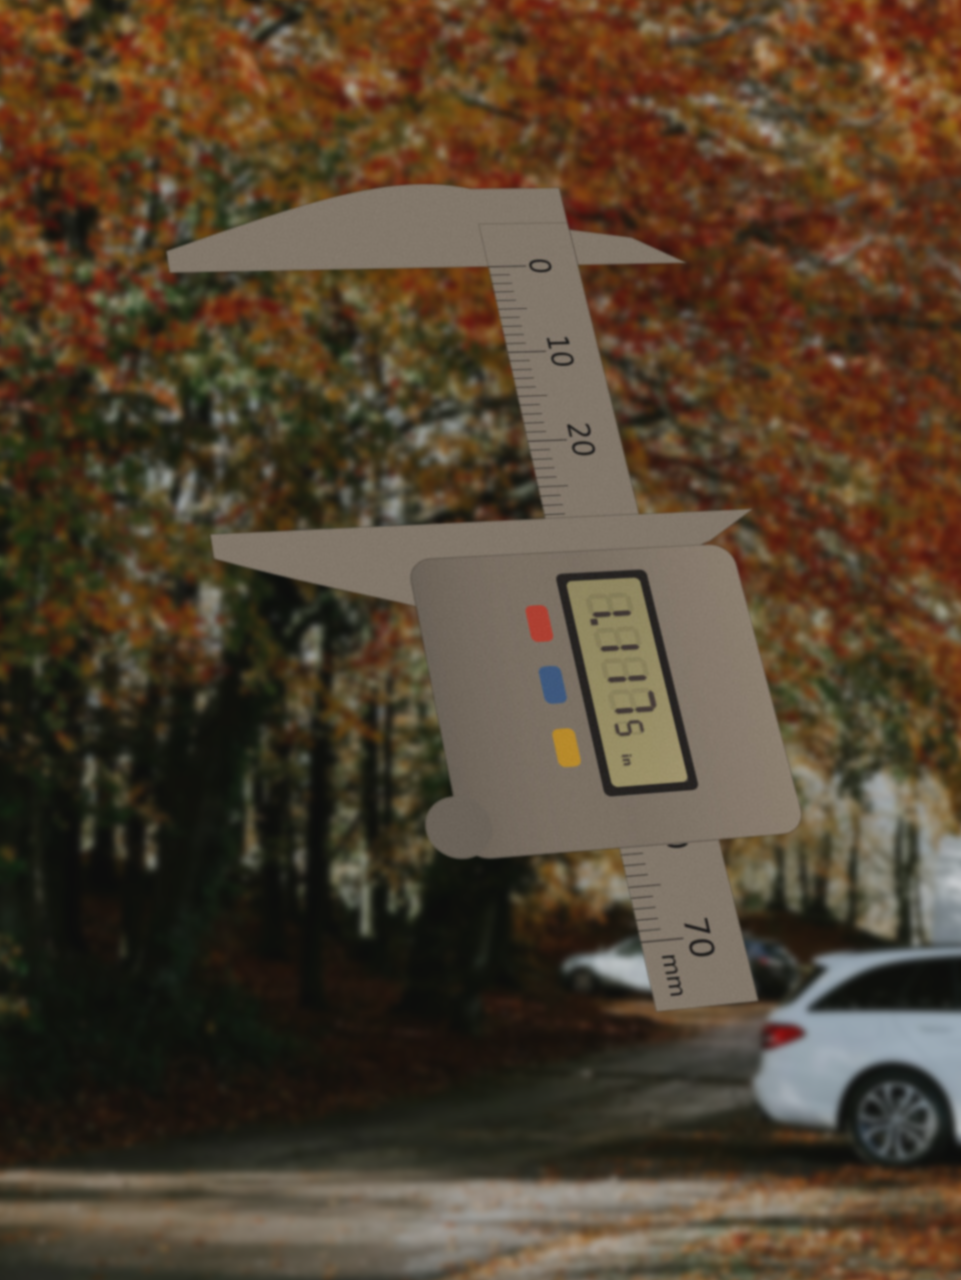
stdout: 1.1175 in
